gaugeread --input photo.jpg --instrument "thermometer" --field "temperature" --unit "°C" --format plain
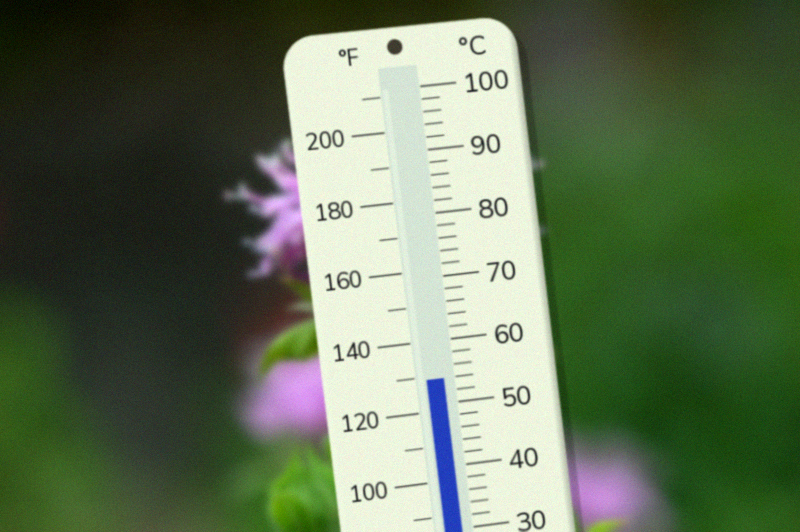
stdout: 54 °C
